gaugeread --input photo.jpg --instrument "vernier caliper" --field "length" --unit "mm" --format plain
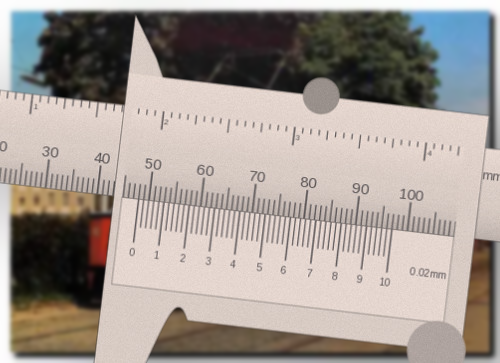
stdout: 48.0 mm
